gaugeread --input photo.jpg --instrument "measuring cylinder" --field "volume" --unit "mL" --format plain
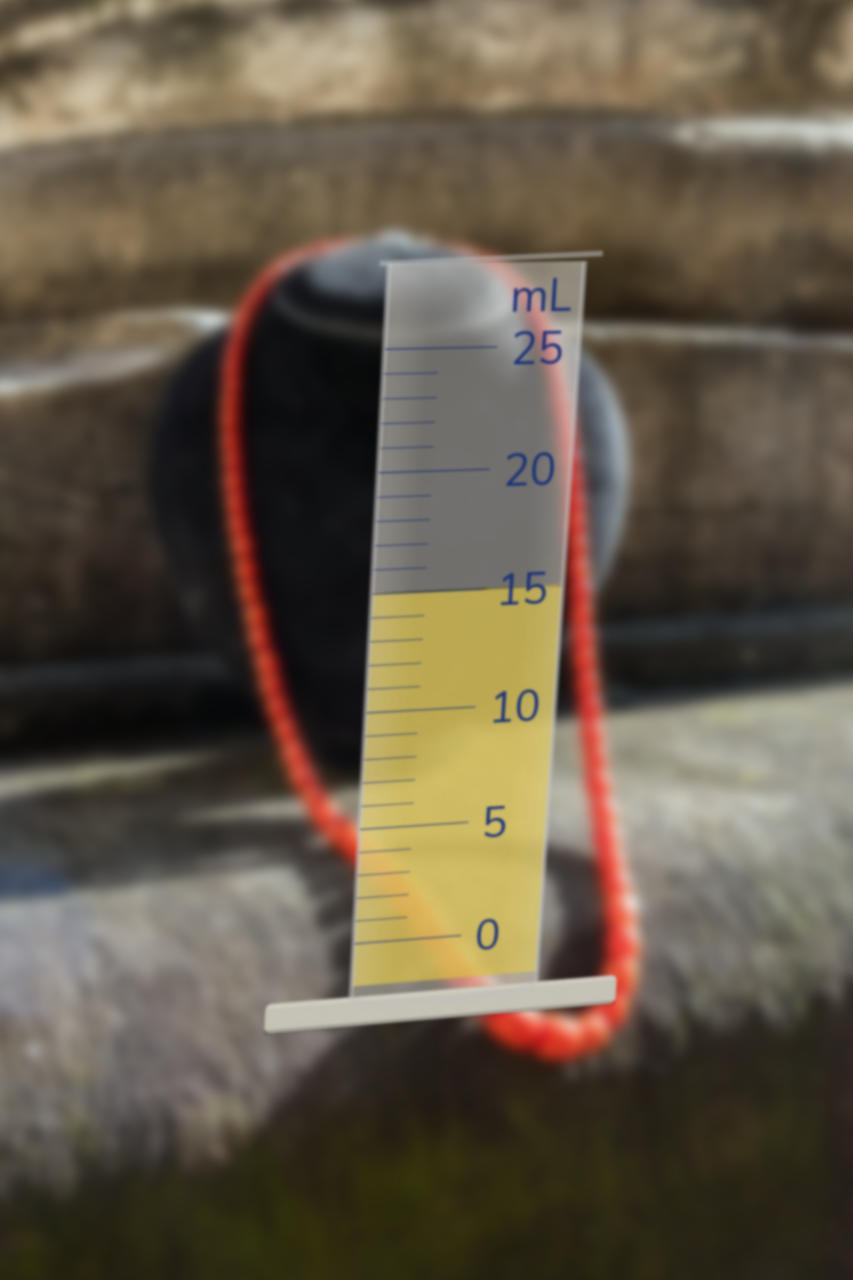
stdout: 15 mL
